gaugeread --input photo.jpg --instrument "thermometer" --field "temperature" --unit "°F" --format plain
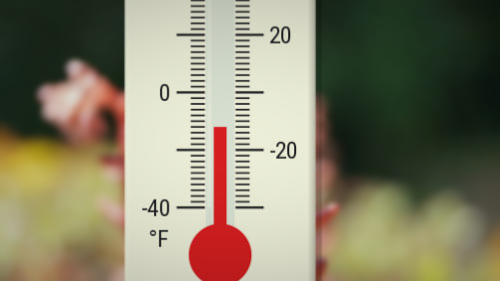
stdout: -12 °F
